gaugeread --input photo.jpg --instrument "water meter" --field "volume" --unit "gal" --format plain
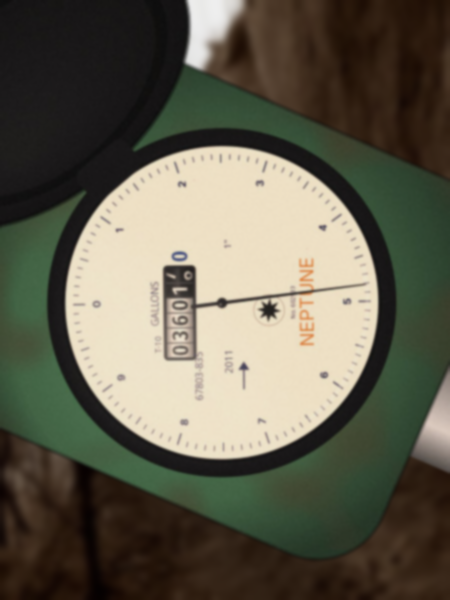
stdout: 360174.8 gal
